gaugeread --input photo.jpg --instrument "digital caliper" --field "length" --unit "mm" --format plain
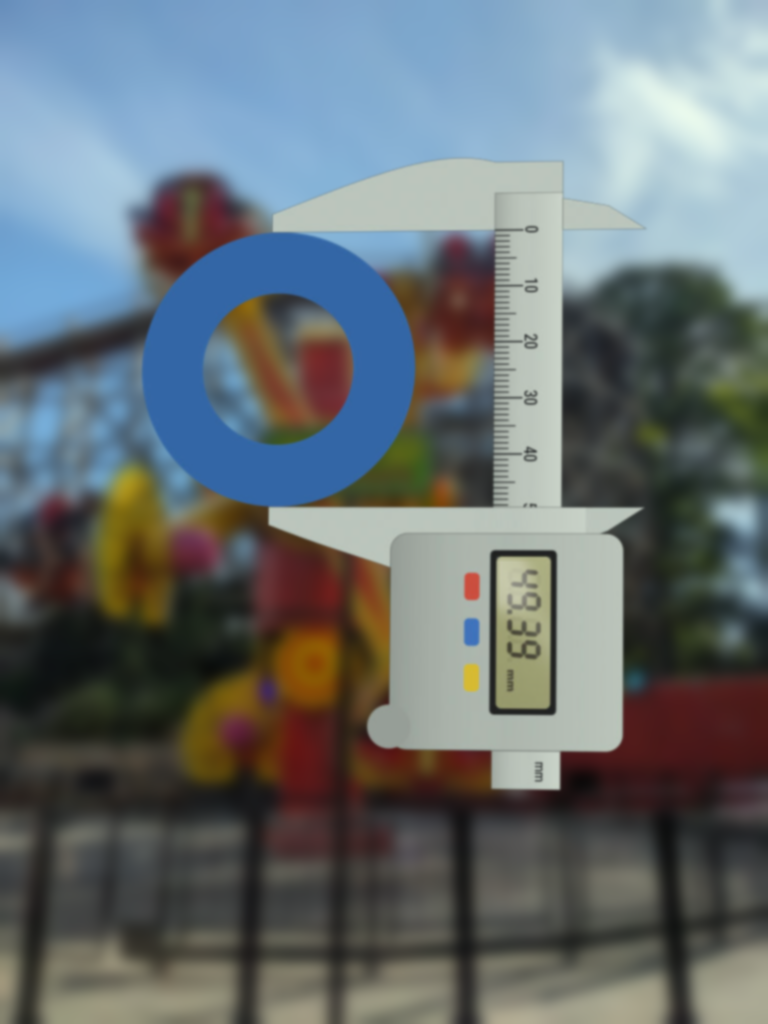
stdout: 49.39 mm
